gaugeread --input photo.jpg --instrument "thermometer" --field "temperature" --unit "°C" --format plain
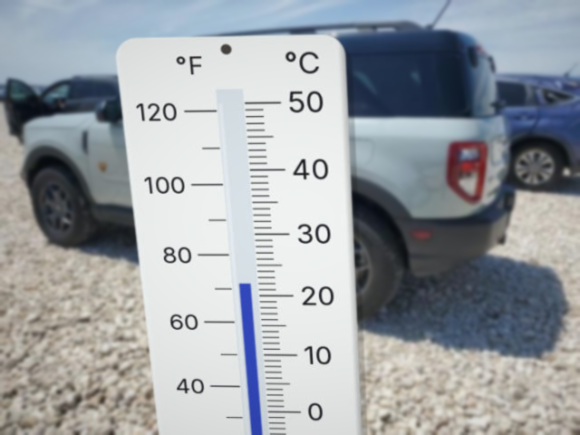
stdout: 22 °C
